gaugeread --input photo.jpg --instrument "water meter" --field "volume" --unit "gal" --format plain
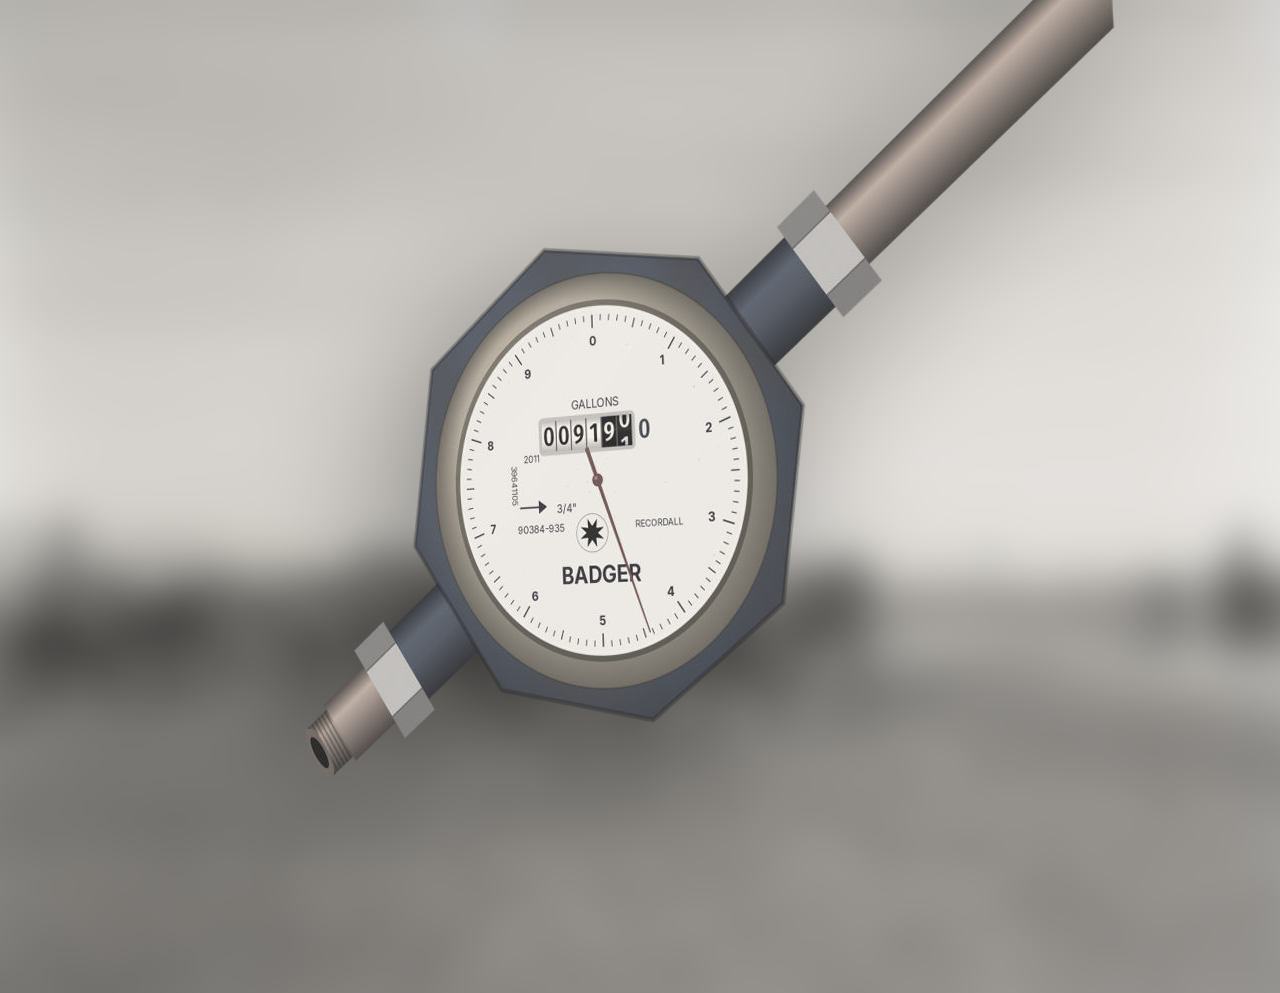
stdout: 91904.4 gal
